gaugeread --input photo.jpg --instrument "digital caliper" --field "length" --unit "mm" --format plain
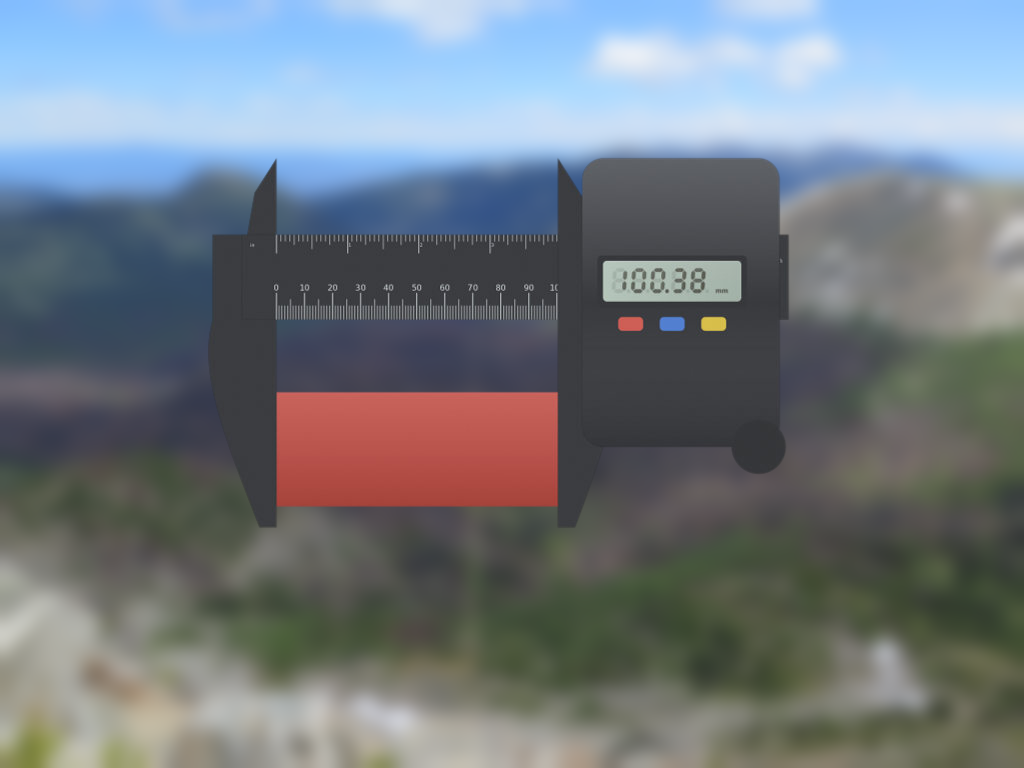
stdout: 100.38 mm
